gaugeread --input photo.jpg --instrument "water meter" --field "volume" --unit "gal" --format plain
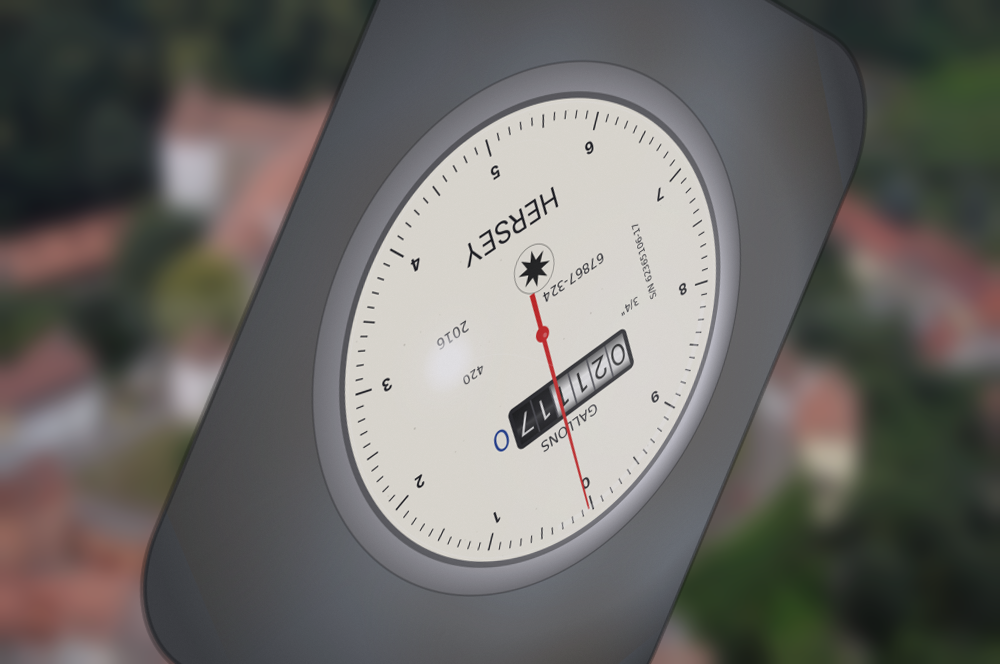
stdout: 211170.0 gal
